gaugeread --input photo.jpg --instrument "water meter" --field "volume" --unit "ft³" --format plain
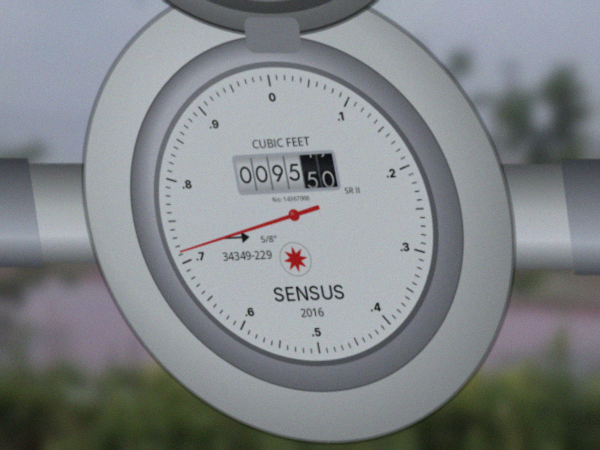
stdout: 9549.71 ft³
